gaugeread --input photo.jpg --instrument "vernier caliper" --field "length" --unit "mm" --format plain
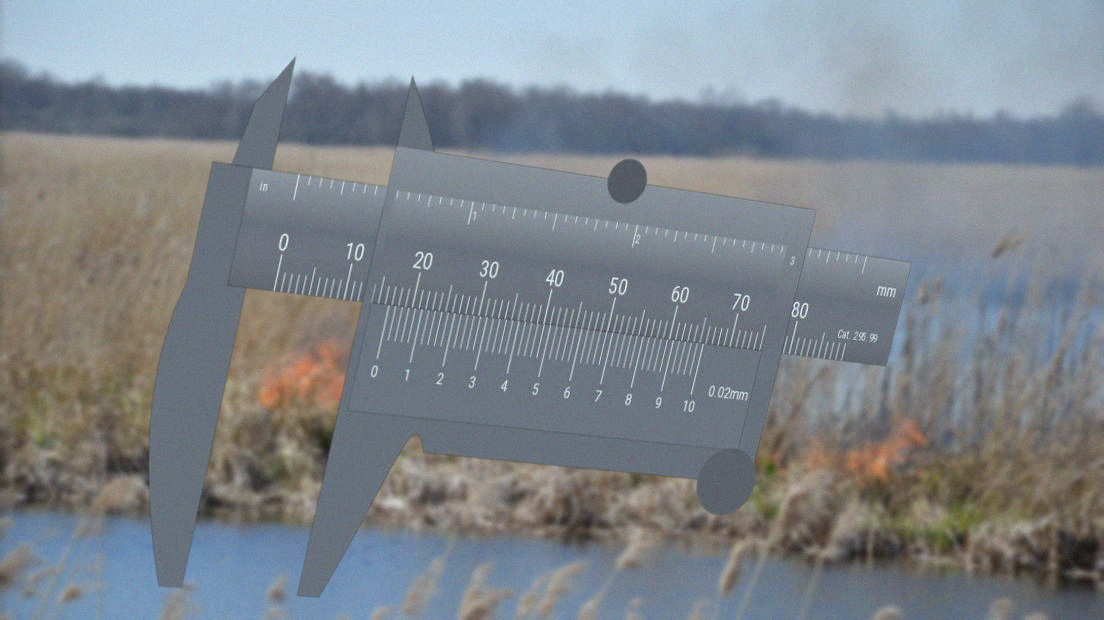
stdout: 16.6 mm
